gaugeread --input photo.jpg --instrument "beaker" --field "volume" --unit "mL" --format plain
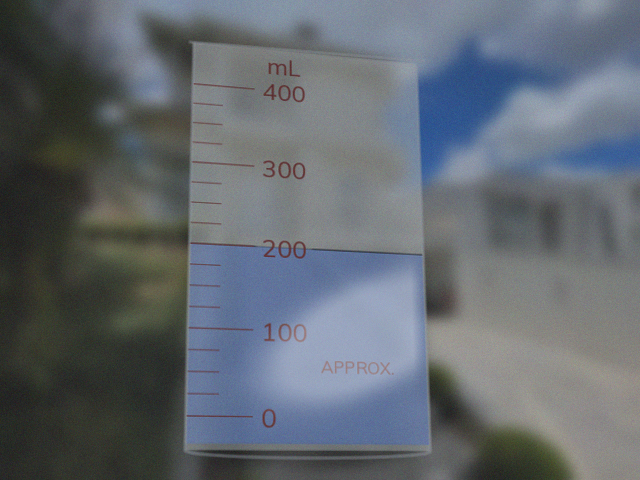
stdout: 200 mL
